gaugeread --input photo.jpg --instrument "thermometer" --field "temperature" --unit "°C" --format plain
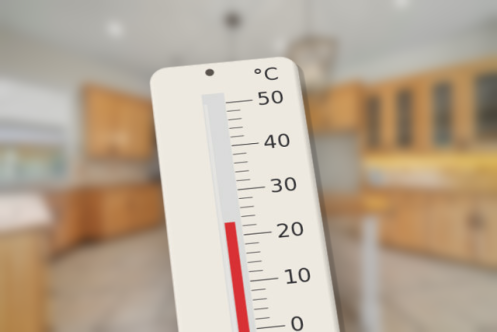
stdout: 23 °C
